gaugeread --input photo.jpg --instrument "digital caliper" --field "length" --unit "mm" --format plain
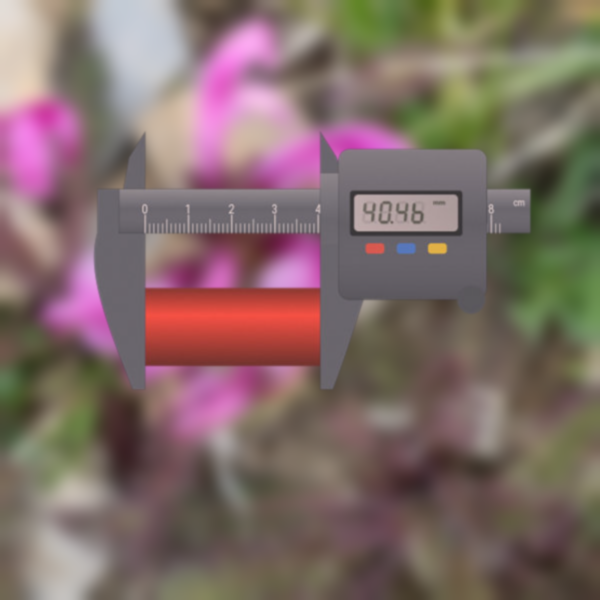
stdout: 40.46 mm
